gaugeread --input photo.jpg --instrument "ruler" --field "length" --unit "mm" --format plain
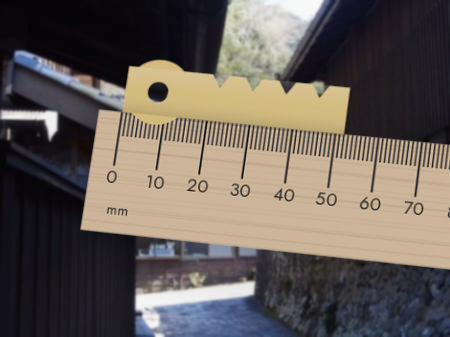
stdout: 52 mm
